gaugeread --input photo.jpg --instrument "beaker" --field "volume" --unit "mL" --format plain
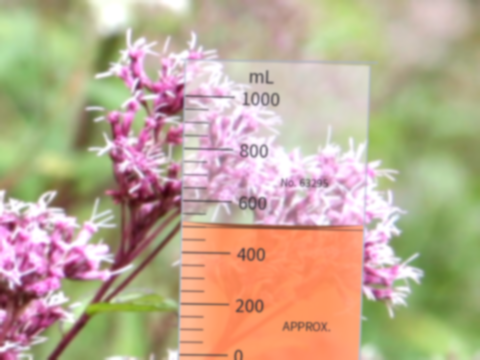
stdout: 500 mL
